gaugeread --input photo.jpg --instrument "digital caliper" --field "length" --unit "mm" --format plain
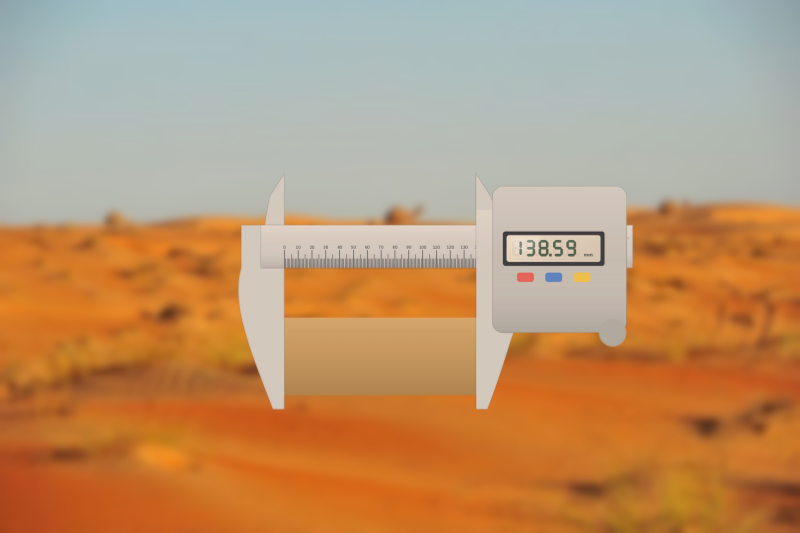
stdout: 138.59 mm
